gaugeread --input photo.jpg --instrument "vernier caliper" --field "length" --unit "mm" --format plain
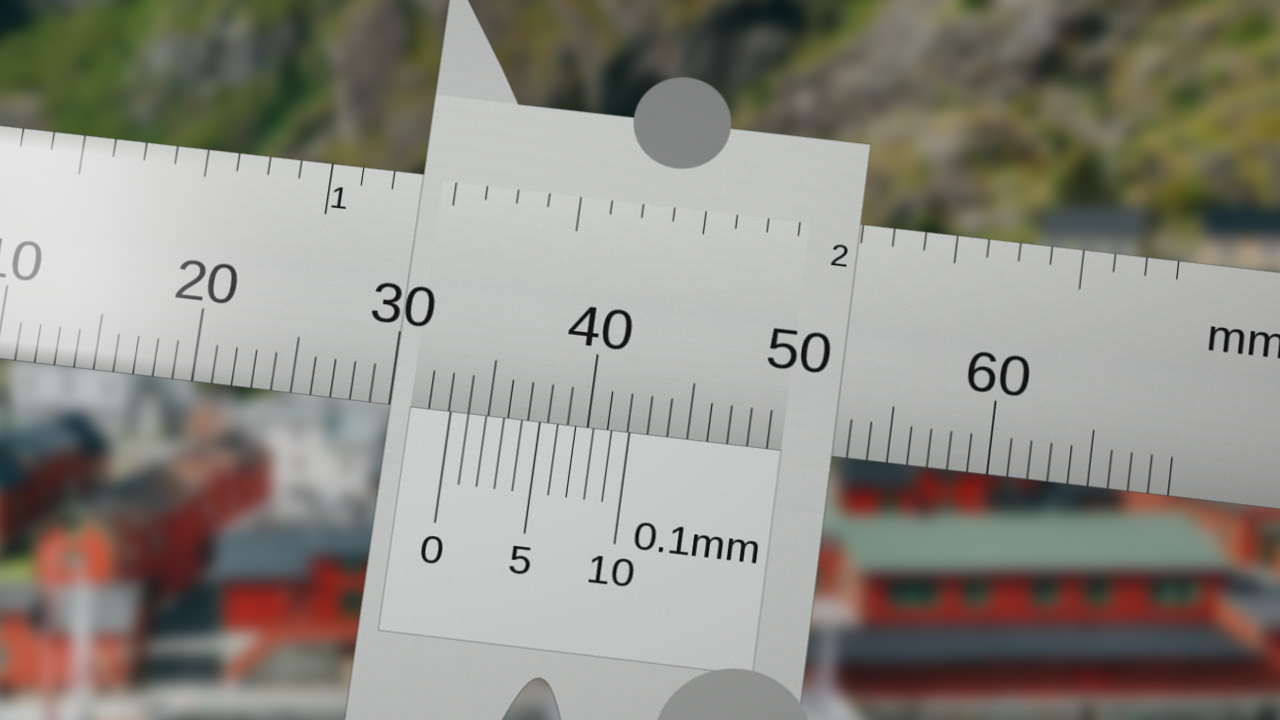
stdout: 33.1 mm
